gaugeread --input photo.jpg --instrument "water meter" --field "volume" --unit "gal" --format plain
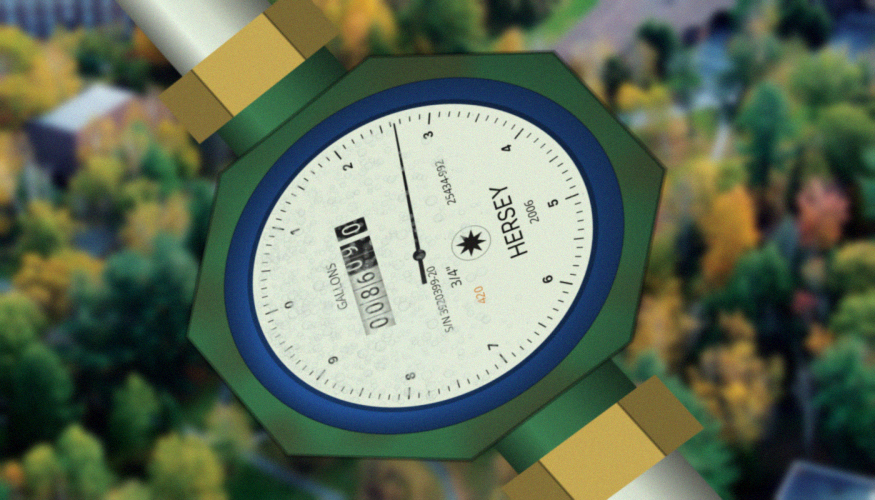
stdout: 86092.6 gal
